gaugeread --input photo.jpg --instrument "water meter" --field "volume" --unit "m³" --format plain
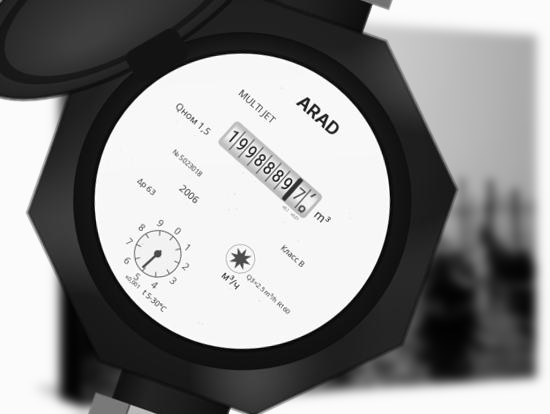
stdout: 1998889.775 m³
